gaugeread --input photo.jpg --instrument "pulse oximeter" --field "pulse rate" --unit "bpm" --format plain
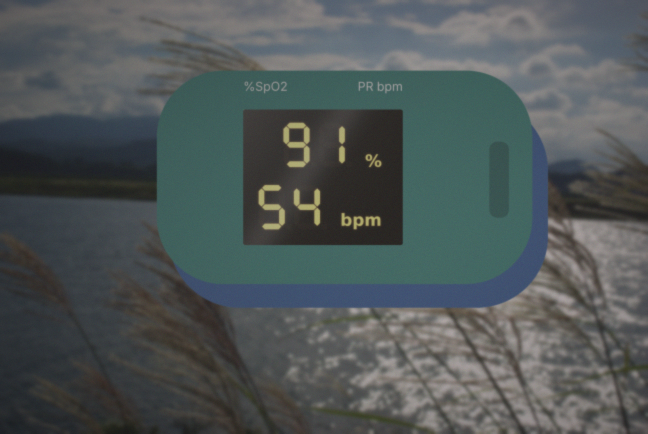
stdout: 54 bpm
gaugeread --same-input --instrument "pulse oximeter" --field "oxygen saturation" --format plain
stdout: 91 %
